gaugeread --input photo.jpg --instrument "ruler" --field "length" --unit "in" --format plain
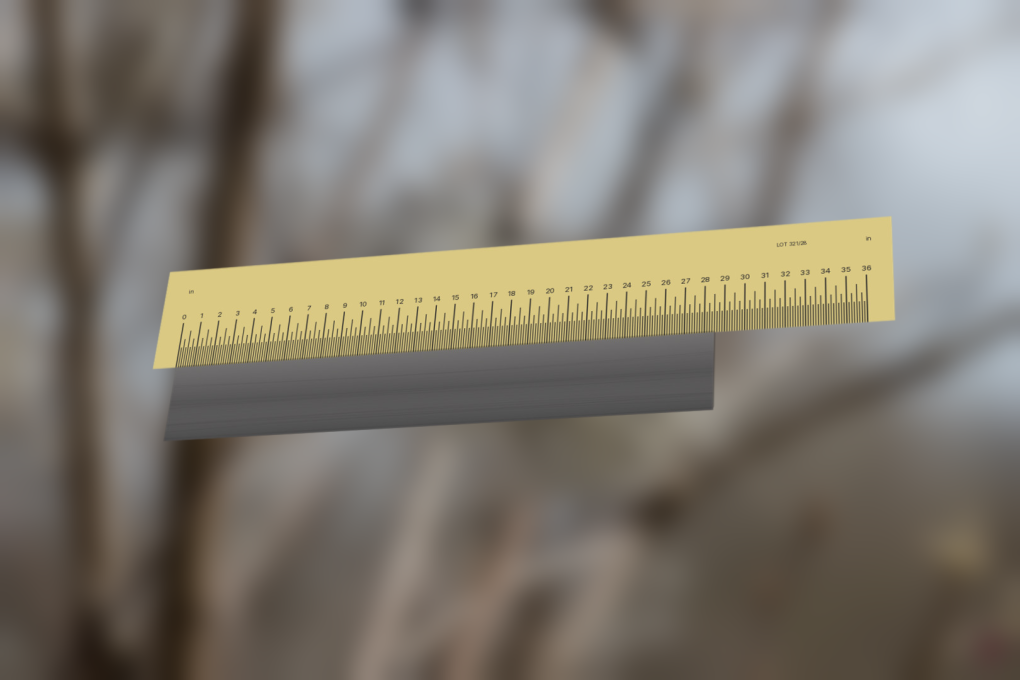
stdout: 28.5 in
